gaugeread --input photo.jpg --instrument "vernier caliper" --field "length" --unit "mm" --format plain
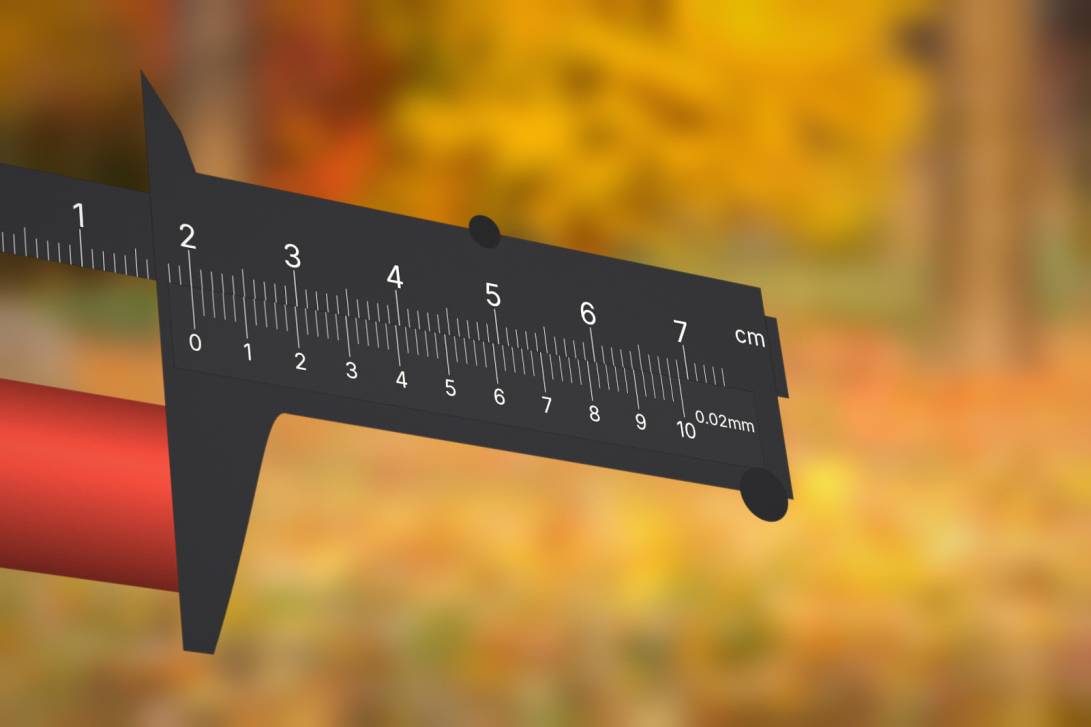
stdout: 20.0 mm
